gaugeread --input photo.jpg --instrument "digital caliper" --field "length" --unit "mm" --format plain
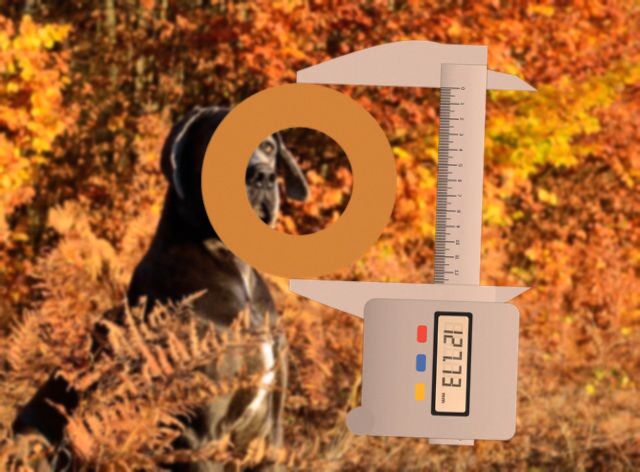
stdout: 127.73 mm
